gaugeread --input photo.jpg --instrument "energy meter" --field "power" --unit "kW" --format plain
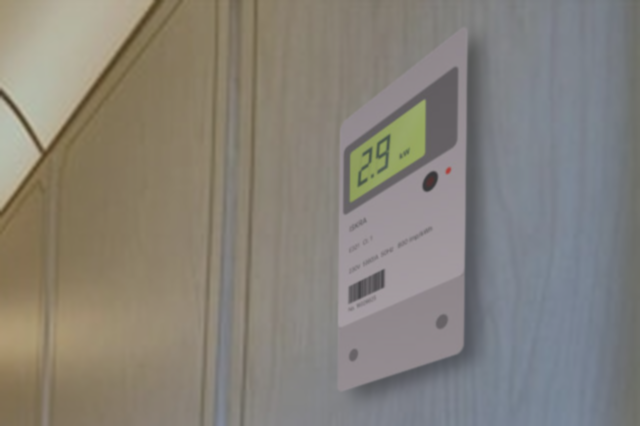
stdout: 2.9 kW
